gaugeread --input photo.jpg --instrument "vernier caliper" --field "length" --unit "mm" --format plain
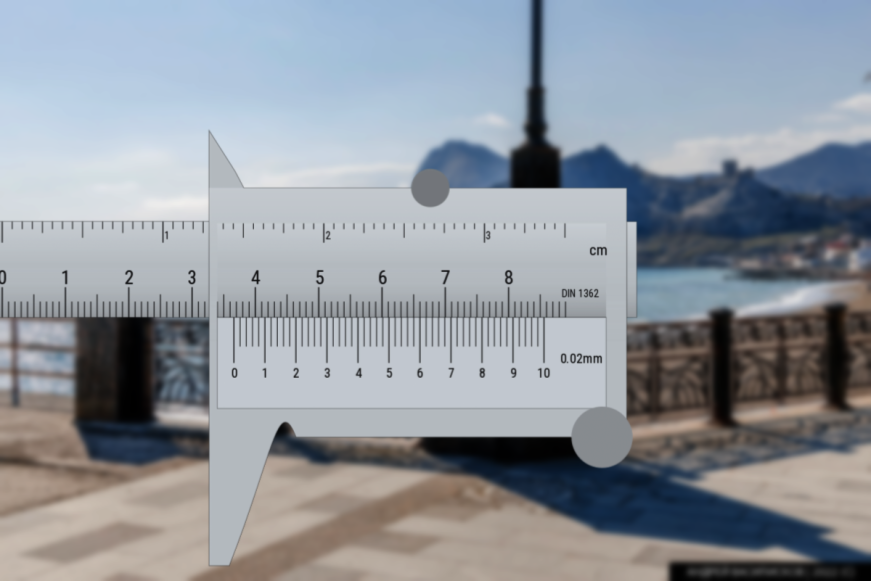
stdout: 36.6 mm
